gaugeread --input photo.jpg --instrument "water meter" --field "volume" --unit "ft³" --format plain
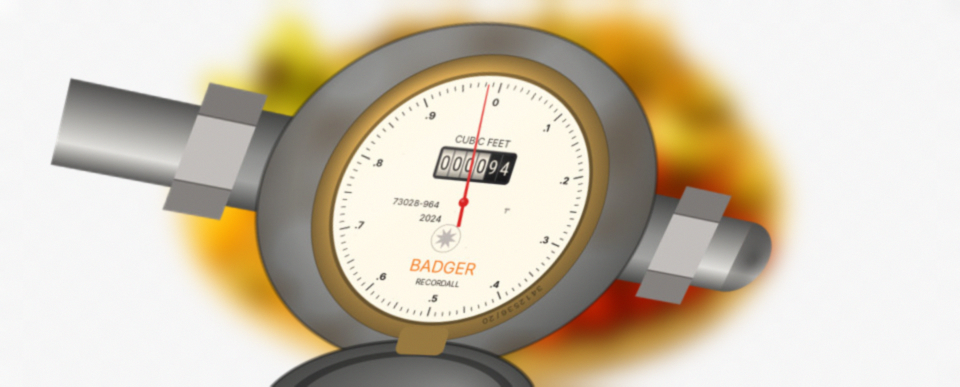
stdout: 93.98 ft³
